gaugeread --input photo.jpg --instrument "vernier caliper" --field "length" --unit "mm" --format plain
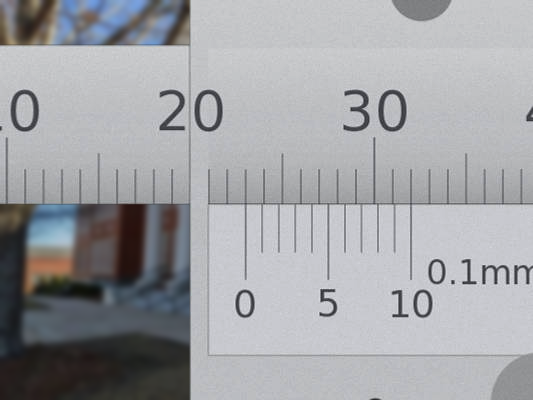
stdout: 23.0 mm
